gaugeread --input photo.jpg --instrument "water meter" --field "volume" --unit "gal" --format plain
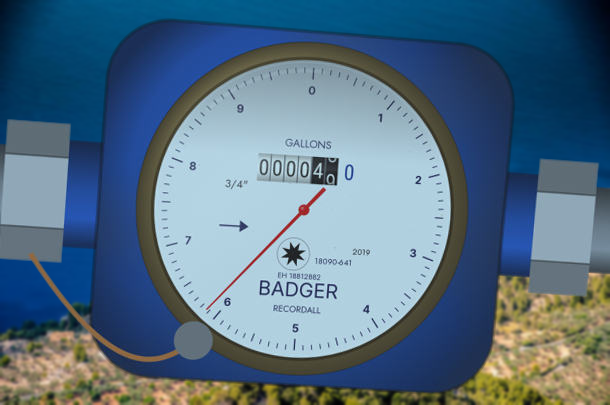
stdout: 486.1 gal
